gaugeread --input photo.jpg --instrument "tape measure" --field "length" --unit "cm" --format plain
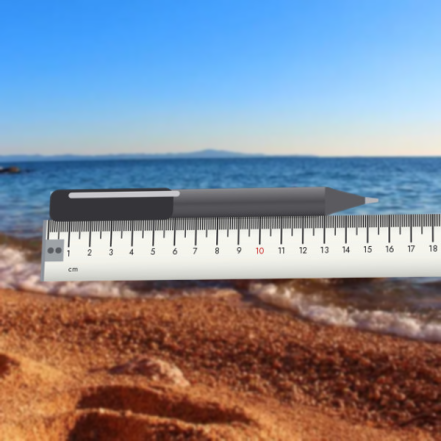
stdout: 15.5 cm
